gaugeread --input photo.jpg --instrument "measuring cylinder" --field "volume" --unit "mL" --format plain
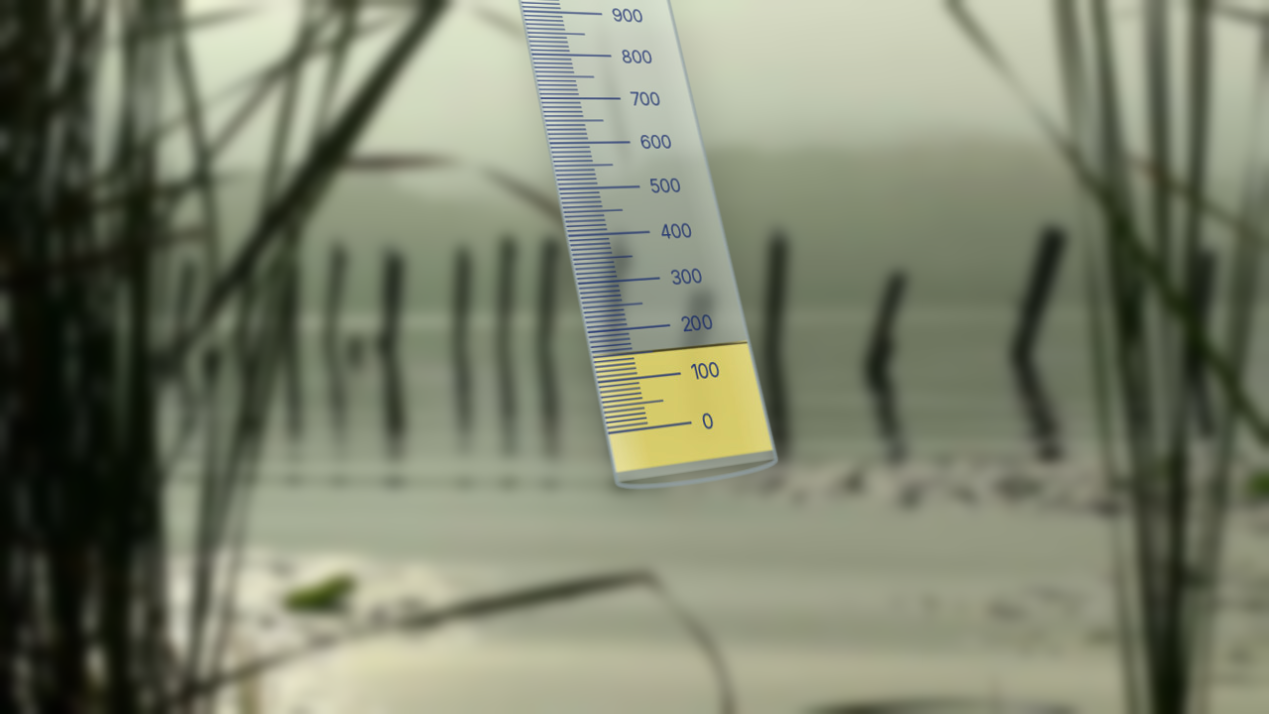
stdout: 150 mL
